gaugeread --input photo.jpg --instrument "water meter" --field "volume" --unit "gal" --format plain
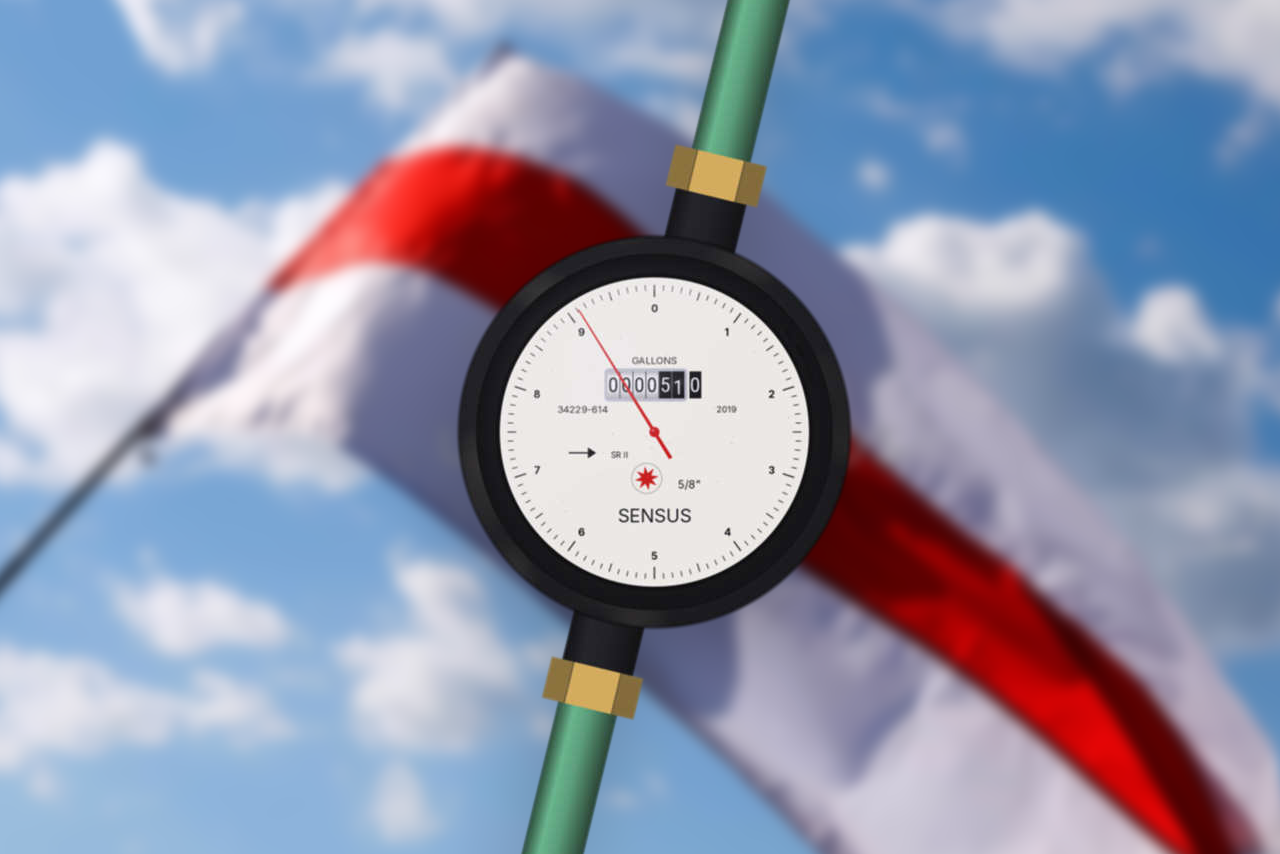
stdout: 509.1 gal
